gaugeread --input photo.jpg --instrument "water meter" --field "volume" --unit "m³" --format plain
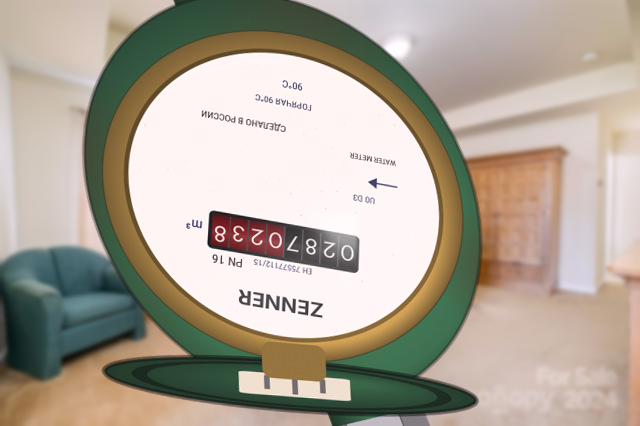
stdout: 287.0238 m³
